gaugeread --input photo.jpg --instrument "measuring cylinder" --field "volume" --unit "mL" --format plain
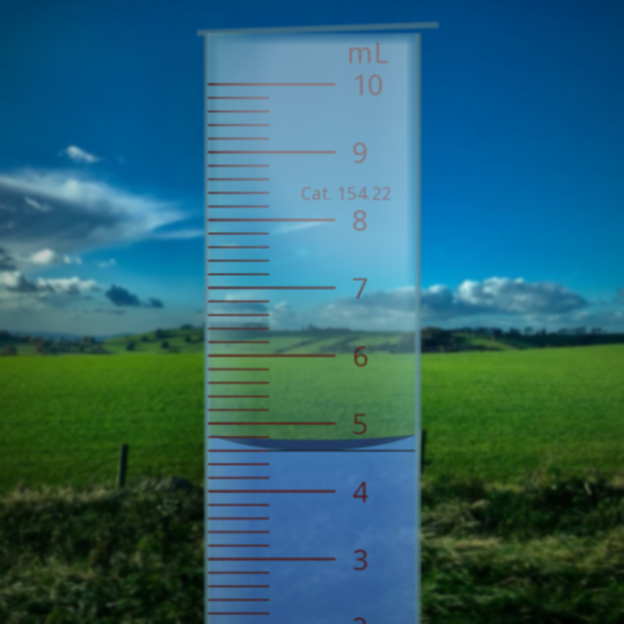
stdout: 4.6 mL
